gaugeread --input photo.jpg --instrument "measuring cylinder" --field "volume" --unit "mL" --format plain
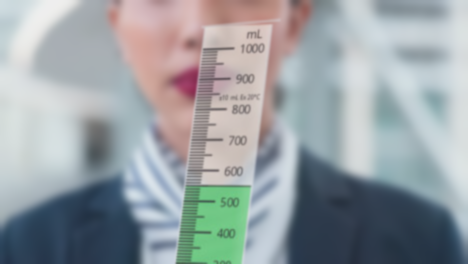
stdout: 550 mL
